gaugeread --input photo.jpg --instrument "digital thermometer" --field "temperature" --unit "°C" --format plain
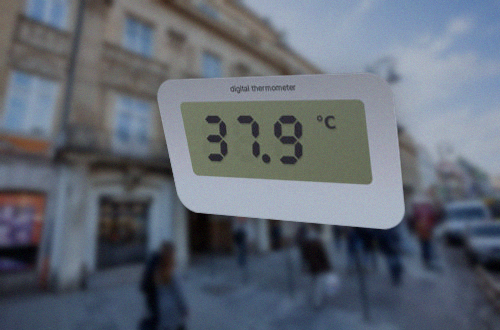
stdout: 37.9 °C
